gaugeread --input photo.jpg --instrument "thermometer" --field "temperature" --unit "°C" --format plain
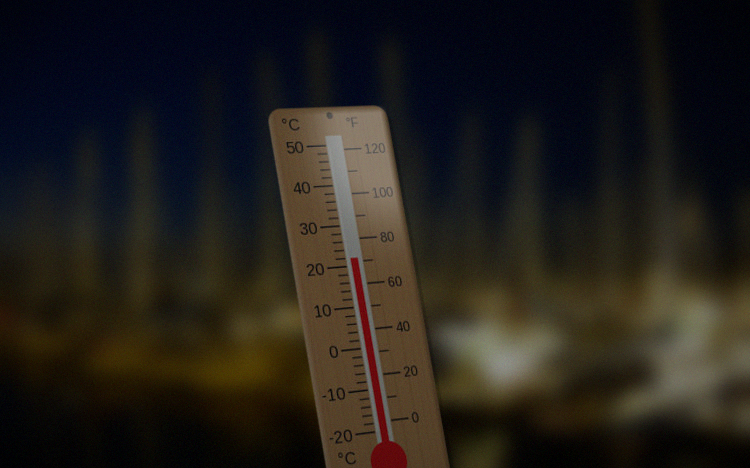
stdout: 22 °C
